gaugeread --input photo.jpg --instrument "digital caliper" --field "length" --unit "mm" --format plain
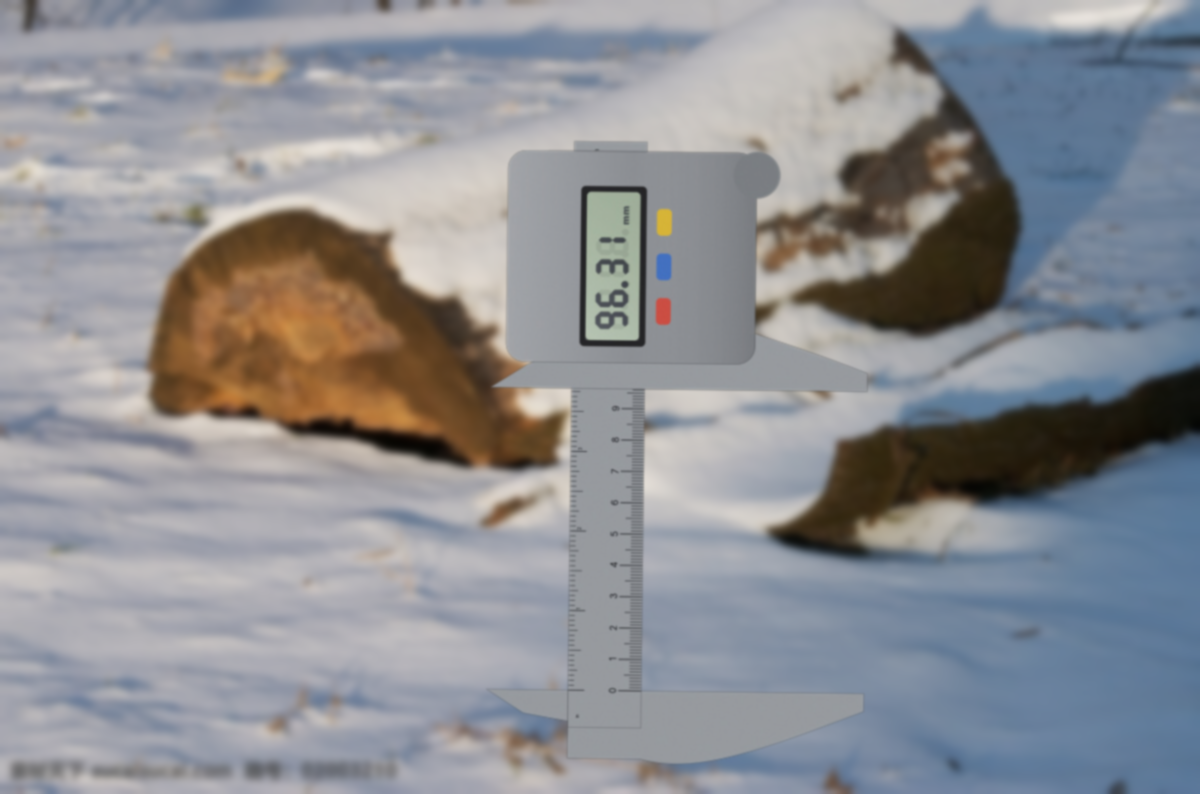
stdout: 96.31 mm
